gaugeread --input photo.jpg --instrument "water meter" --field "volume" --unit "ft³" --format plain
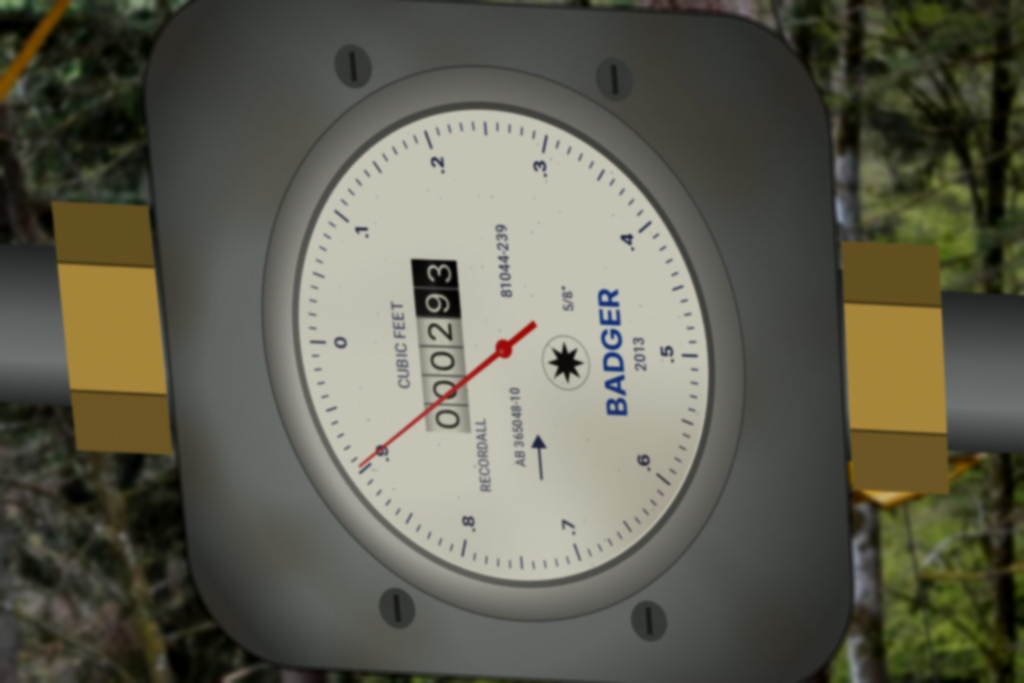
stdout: 292.90 ft³
